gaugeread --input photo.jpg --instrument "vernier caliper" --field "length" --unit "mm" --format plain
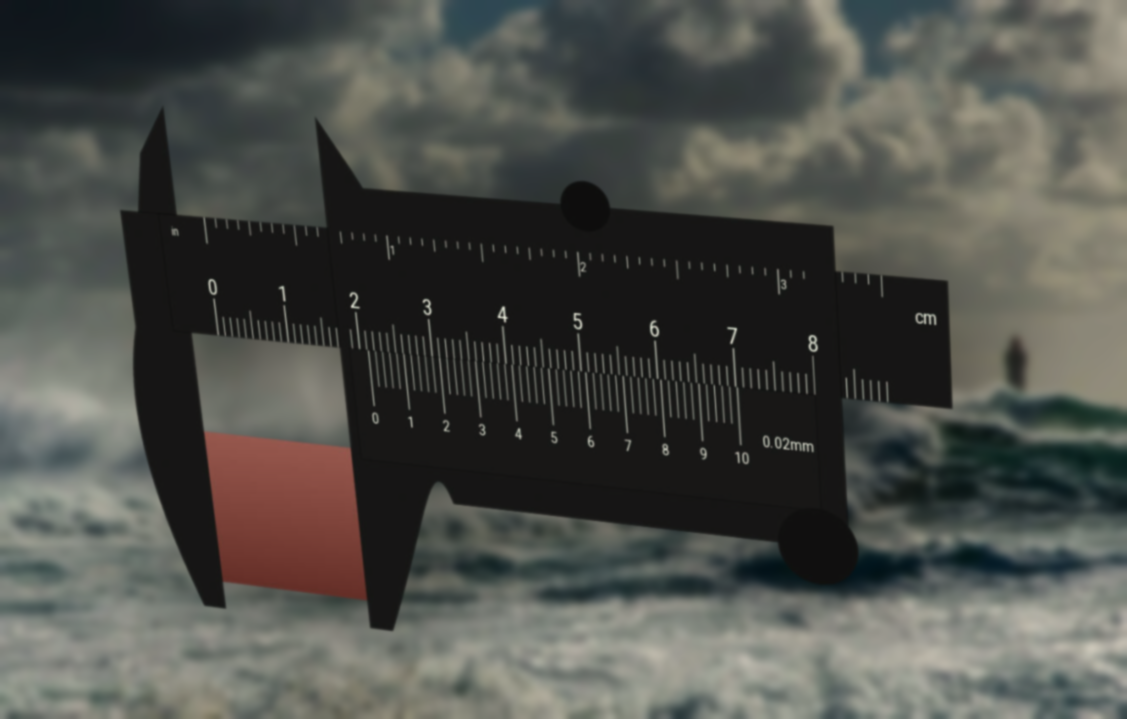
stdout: 21.2 mm
